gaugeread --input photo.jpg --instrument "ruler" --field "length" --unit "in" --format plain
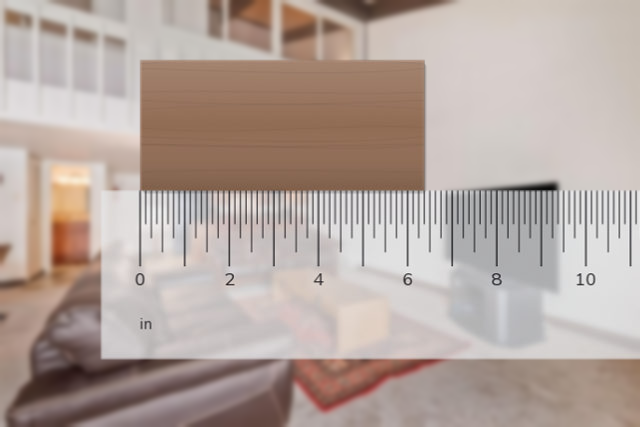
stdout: 6.375 in
